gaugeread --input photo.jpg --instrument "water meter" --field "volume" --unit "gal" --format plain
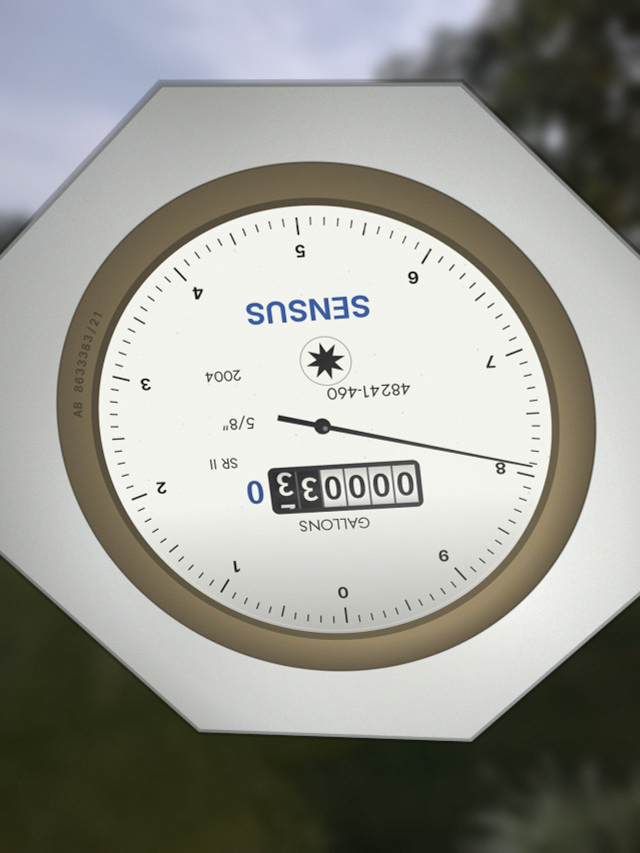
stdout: 327.9 gal
